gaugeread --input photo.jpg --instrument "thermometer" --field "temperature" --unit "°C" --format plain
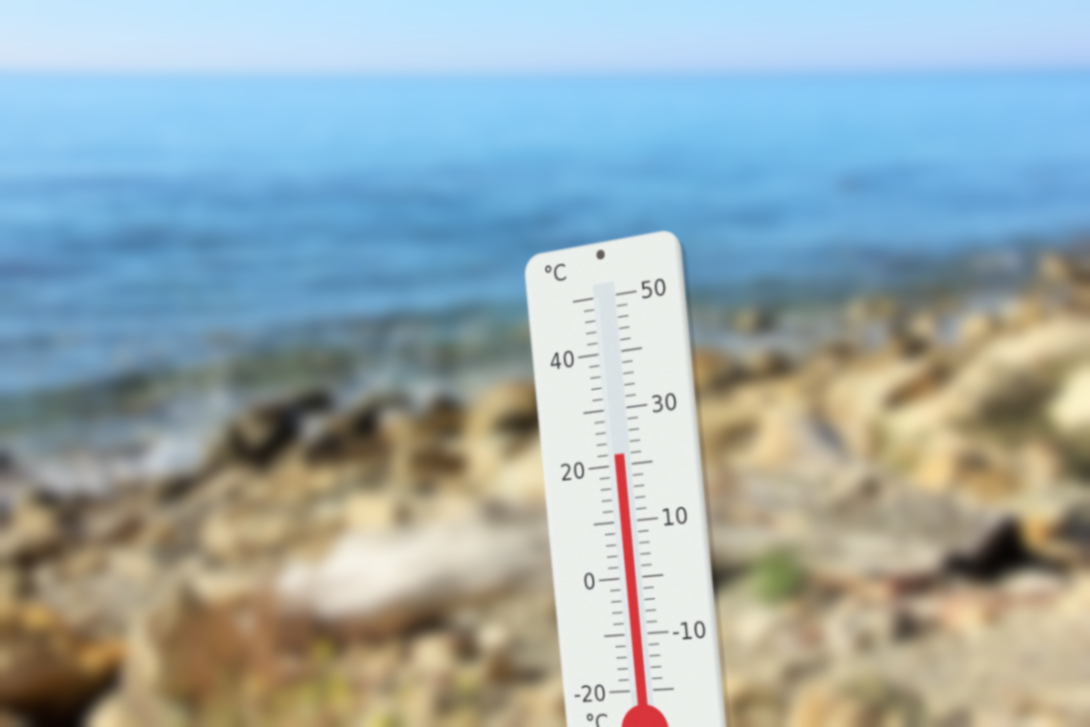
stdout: 22 °C
